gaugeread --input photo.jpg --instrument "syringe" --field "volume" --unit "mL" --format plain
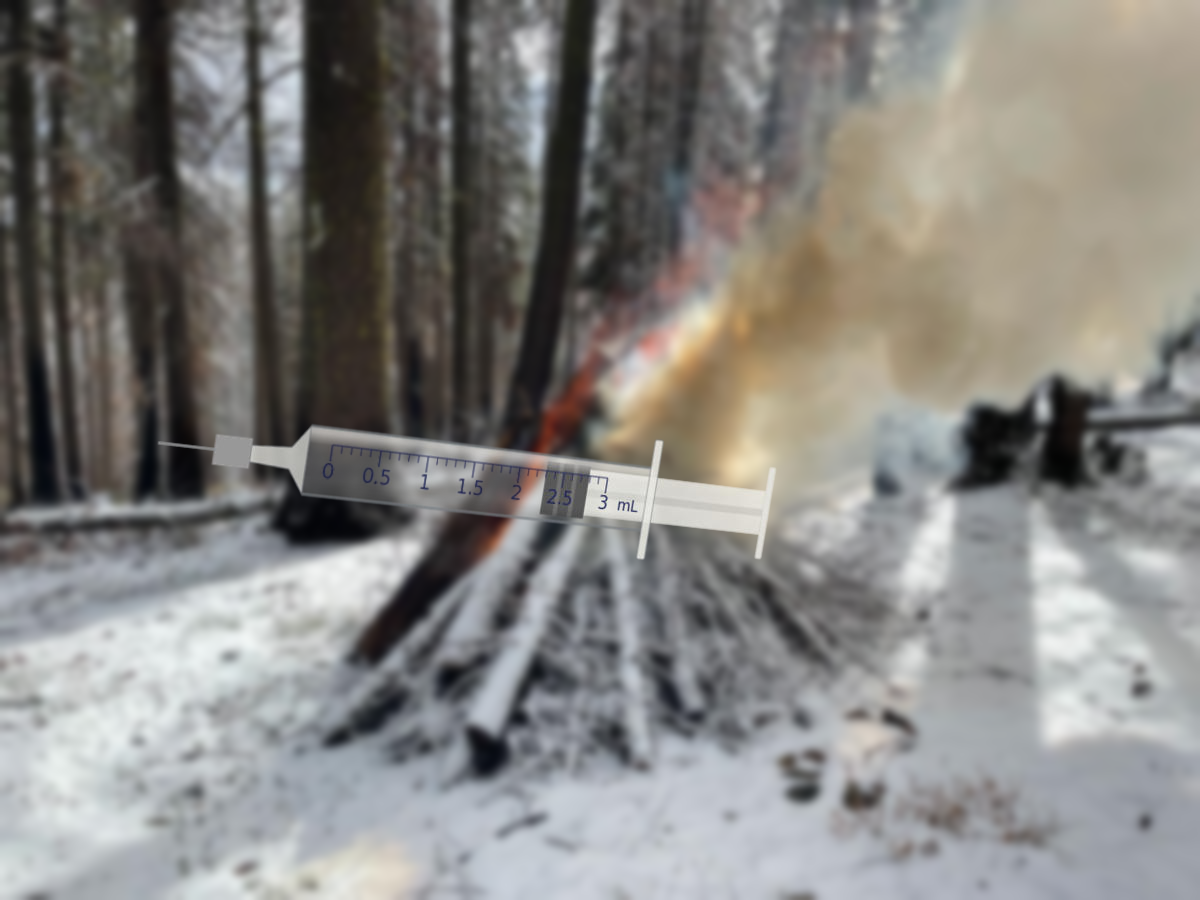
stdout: 2.3 mL
